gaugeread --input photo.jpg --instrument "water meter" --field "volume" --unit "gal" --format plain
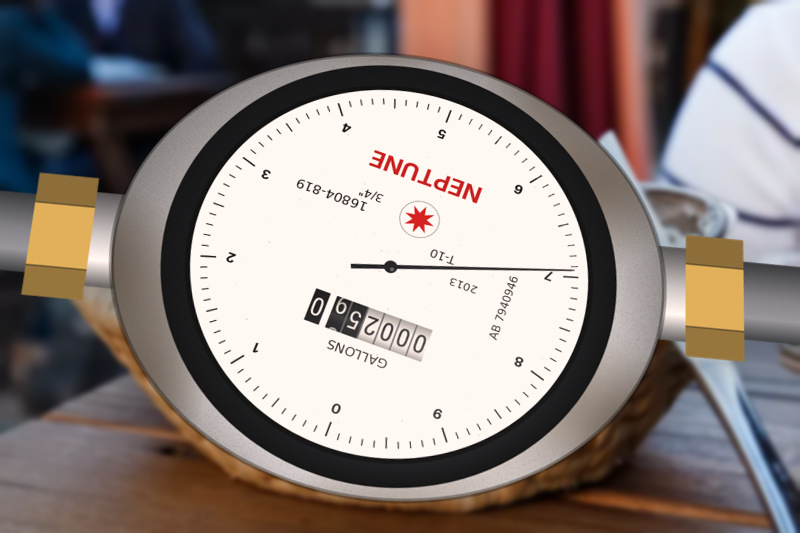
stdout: 2586.9 gal
